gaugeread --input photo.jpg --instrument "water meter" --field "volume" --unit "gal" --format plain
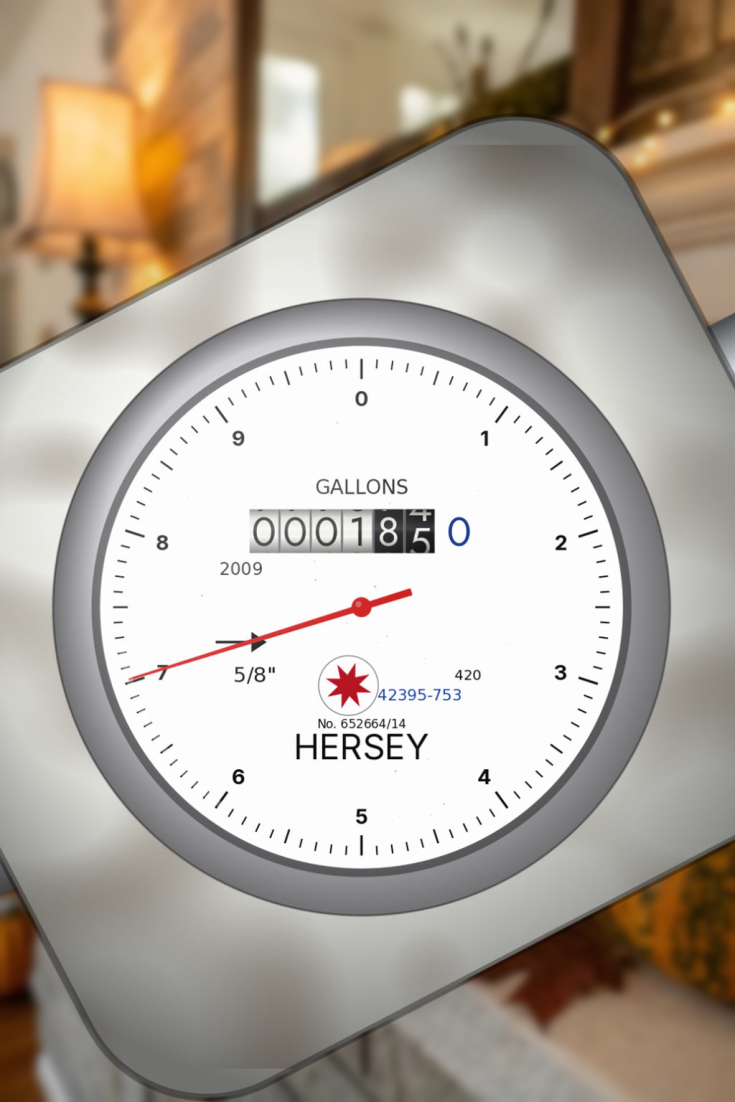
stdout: 1847.0 gal
